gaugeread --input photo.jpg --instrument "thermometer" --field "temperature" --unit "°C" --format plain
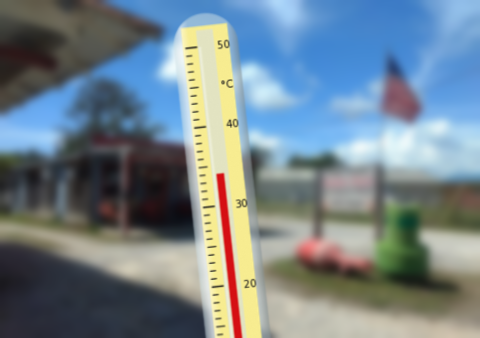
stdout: 34 °C
